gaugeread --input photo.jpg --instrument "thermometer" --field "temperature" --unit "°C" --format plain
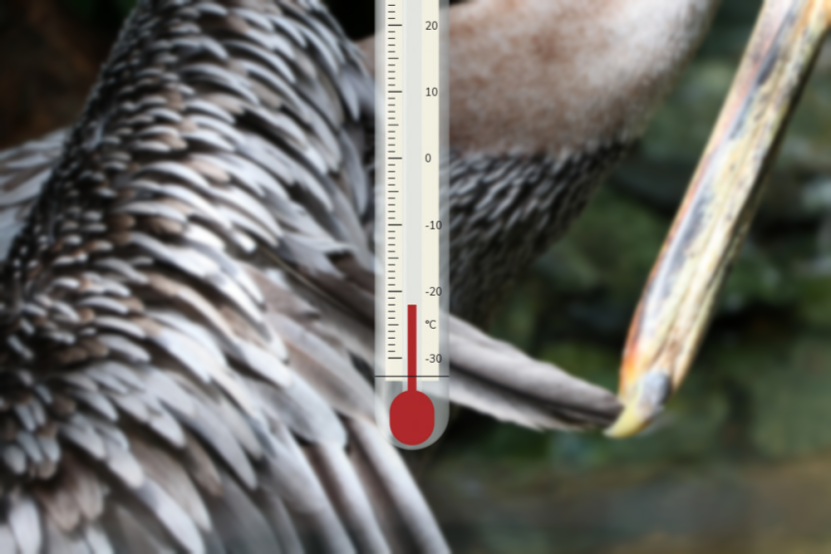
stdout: -22 °C
